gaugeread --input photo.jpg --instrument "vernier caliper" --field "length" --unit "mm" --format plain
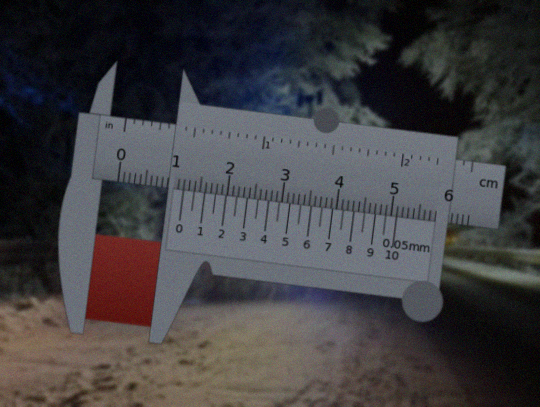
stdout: 12.0 mm
